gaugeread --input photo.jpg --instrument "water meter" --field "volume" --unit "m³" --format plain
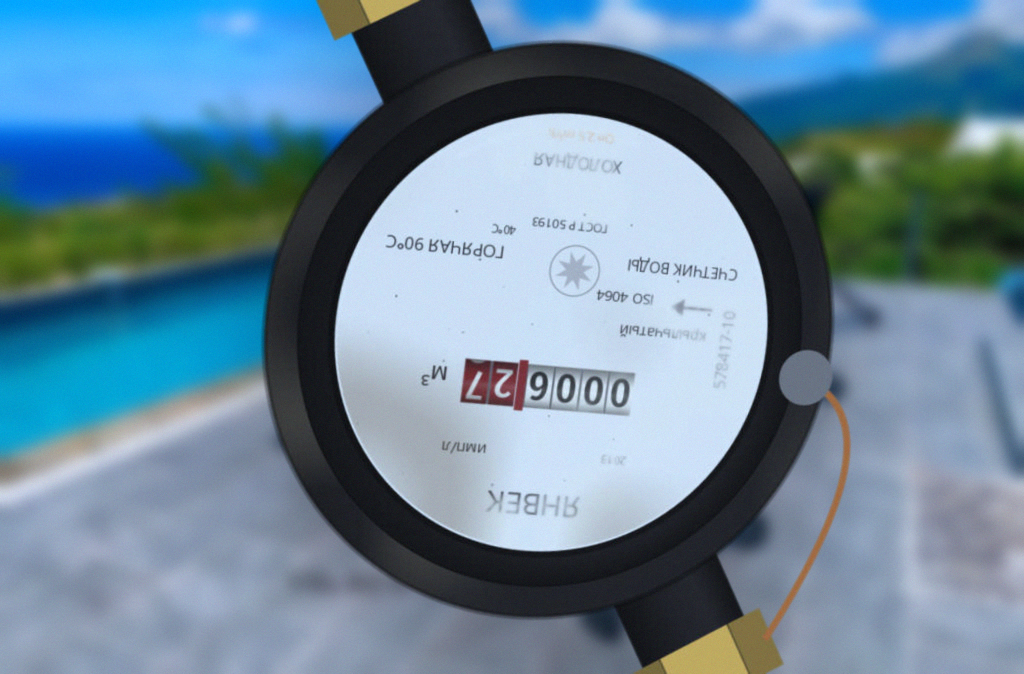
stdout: 6.27 m³
